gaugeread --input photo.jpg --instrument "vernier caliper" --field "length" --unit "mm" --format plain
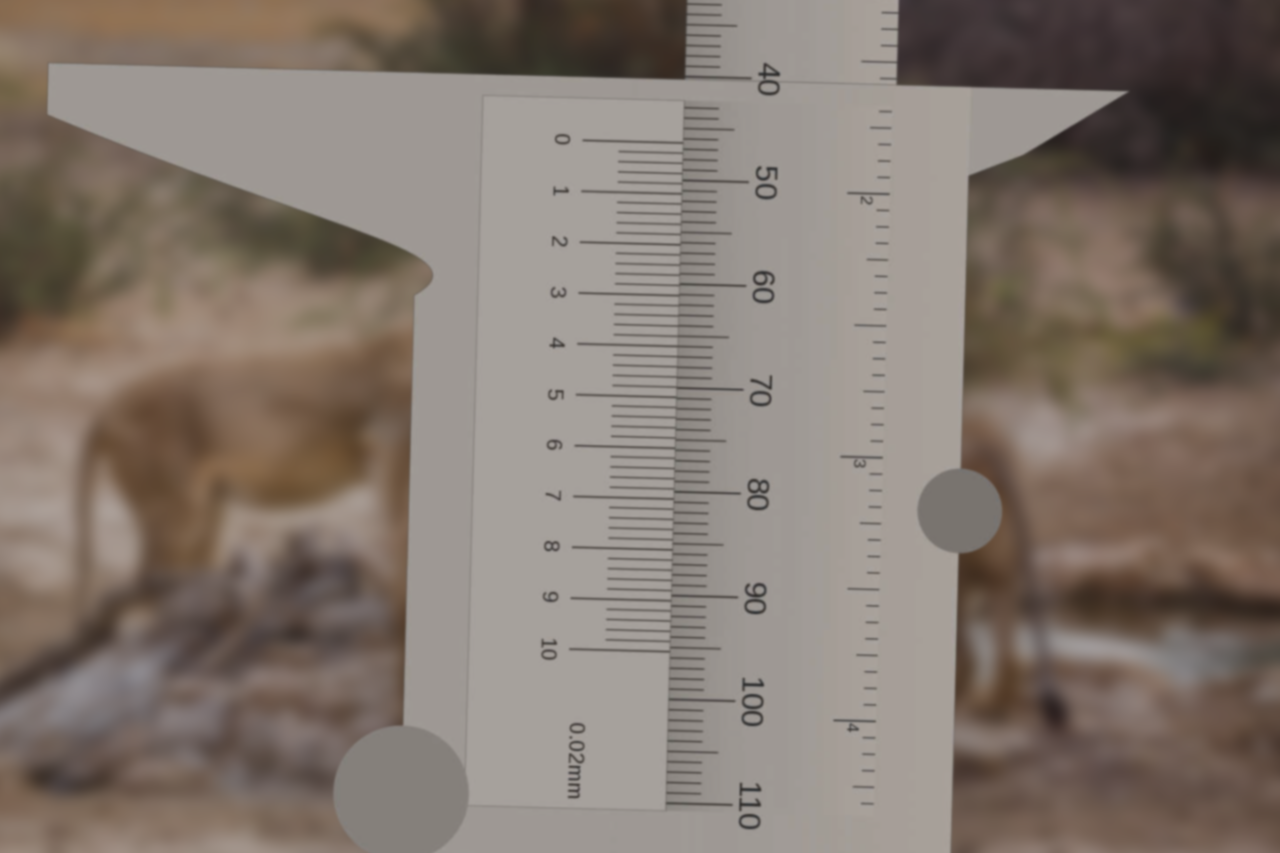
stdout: 46.4 mm
